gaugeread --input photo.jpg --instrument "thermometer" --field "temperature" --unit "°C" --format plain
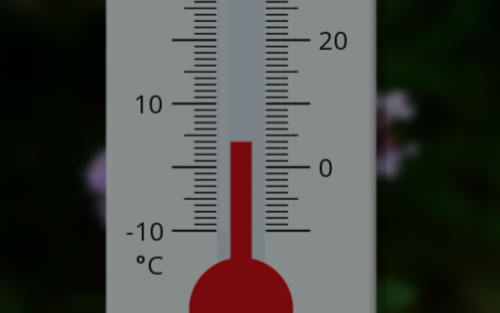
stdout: 4 °C
